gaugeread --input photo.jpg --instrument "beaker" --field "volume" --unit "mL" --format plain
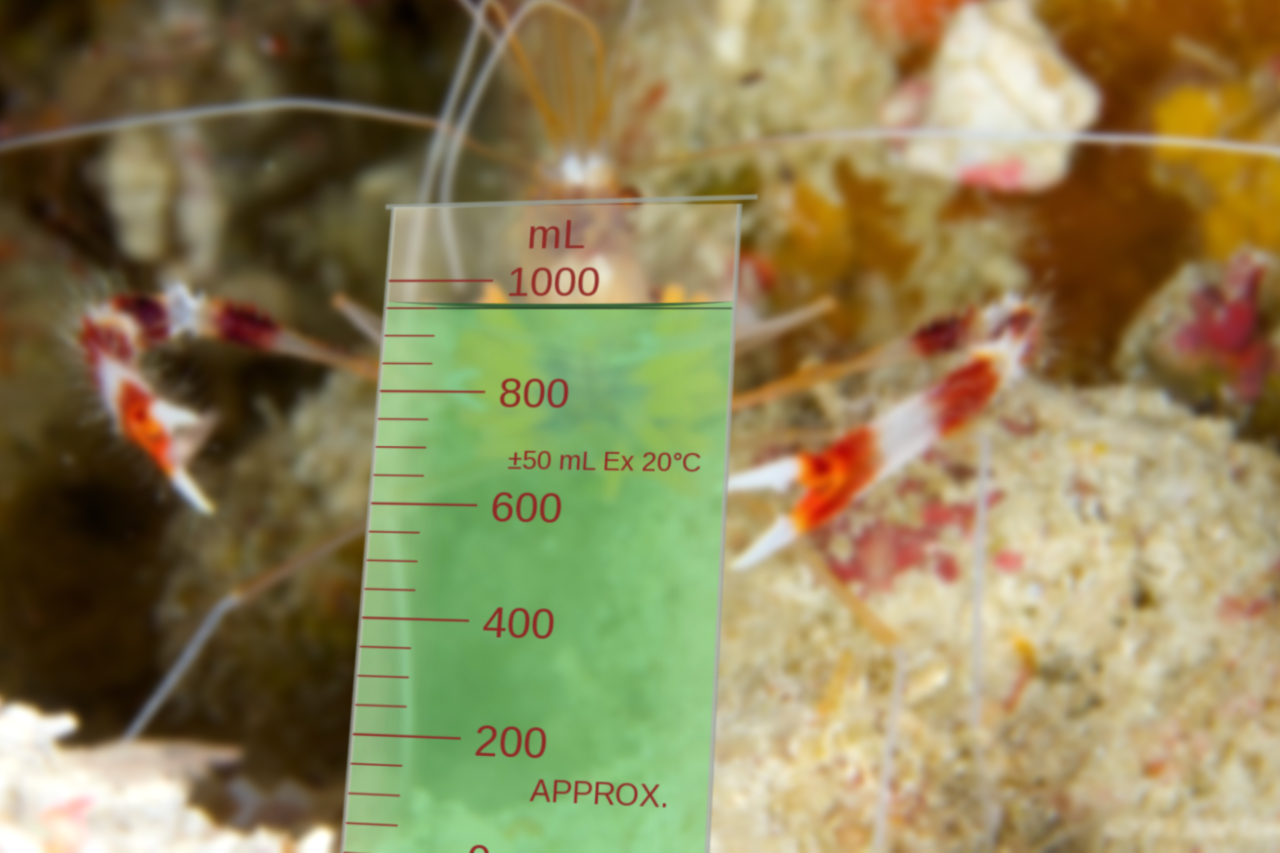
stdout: 950 mL
